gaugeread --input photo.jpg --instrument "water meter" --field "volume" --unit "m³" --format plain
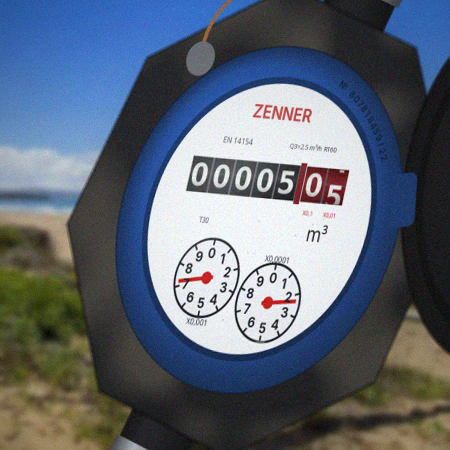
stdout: 5.0472 m³
